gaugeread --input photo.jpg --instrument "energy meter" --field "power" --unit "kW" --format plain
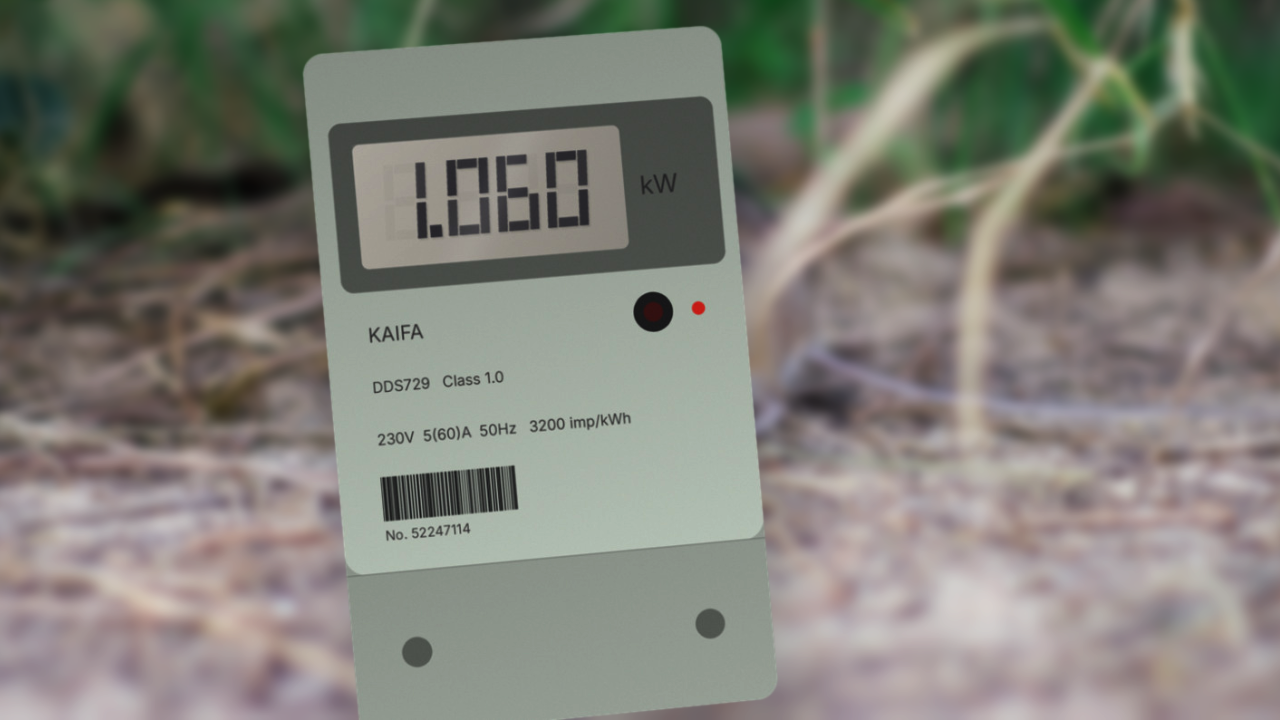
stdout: 1.060 kW
